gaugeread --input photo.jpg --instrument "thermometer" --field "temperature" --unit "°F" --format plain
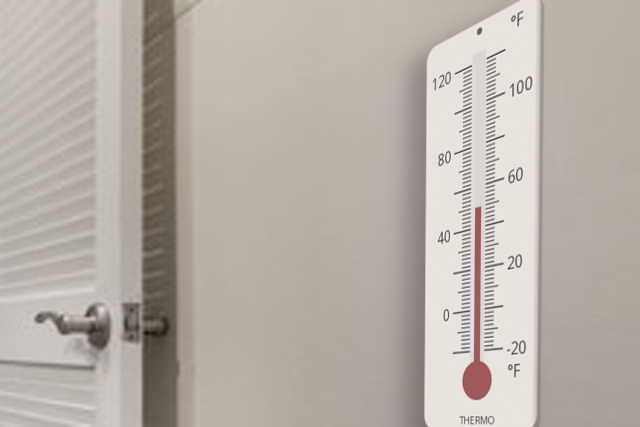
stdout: 50 °F
